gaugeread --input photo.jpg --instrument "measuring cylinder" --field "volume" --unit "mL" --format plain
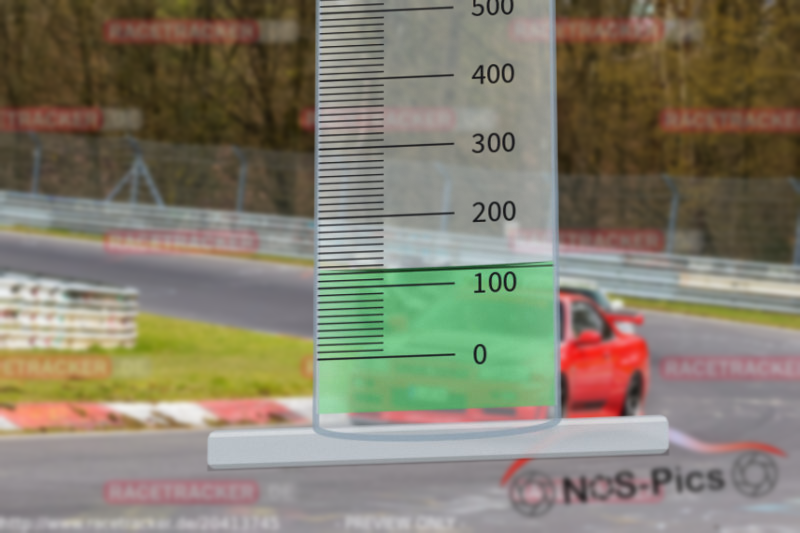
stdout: 120 mL
